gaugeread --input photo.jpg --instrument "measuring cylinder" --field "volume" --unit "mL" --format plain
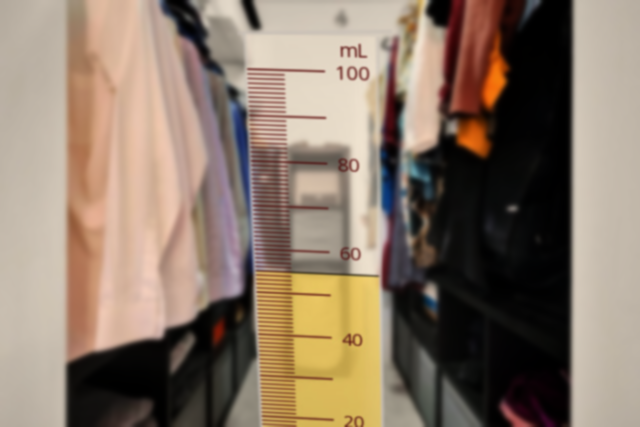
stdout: 55 mL
